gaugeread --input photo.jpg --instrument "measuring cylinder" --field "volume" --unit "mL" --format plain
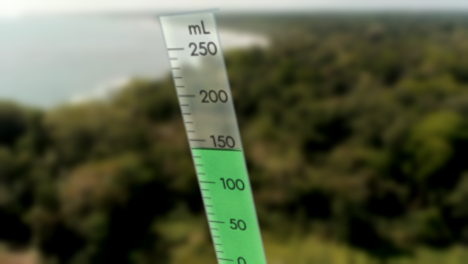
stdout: 140 mL
